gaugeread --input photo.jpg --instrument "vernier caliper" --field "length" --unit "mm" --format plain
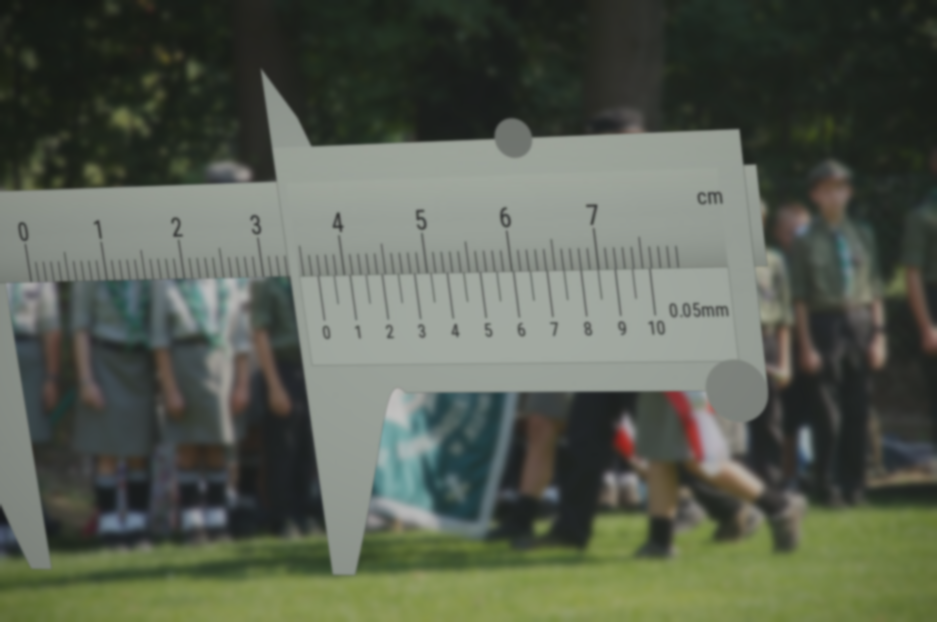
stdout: 36.8 mm
